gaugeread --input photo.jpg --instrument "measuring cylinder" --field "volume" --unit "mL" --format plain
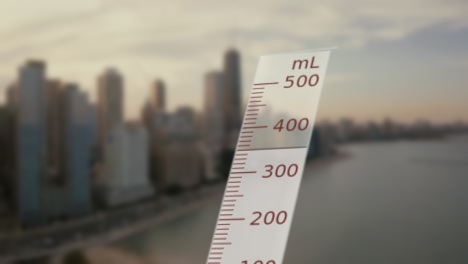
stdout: 350 mL
